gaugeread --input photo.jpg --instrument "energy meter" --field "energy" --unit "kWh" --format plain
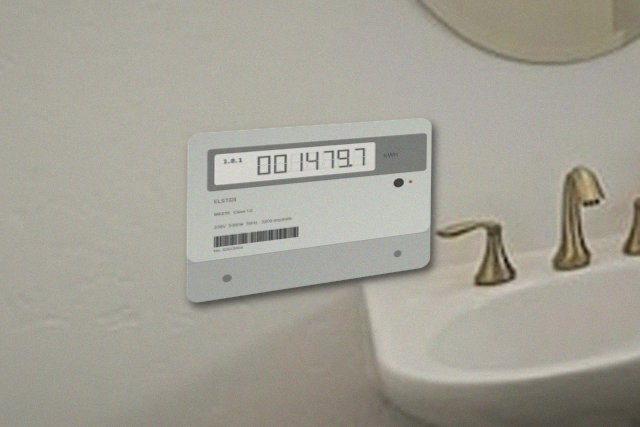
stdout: 1479.7 kWh
